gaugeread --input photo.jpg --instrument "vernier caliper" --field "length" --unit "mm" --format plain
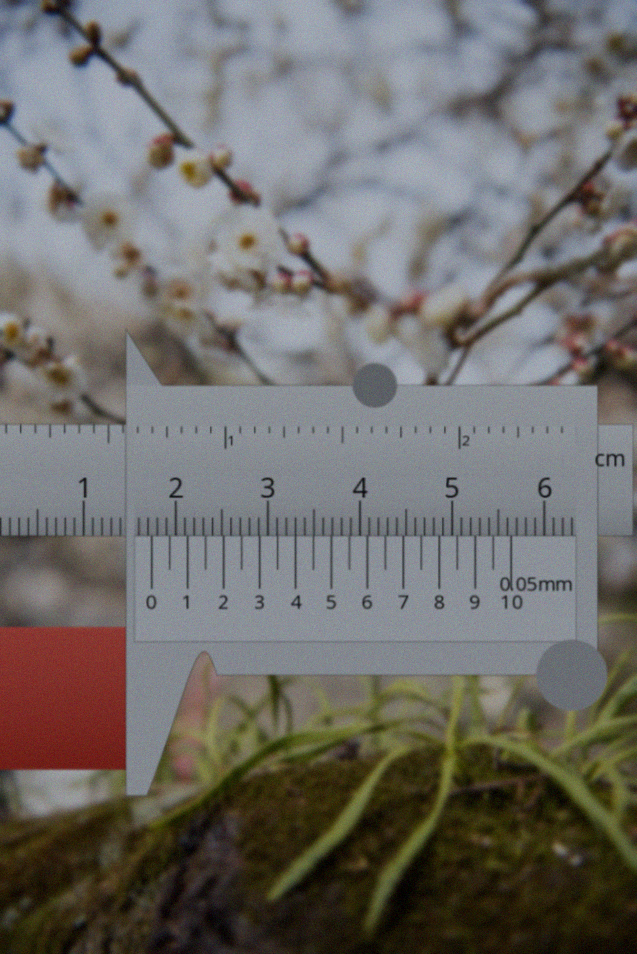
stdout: 17.4 mm
